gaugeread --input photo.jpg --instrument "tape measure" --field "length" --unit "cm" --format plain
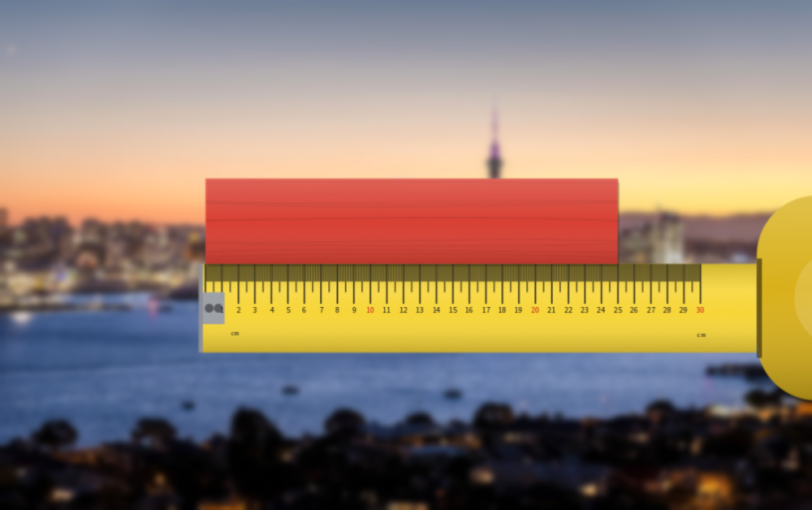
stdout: 25 cm
